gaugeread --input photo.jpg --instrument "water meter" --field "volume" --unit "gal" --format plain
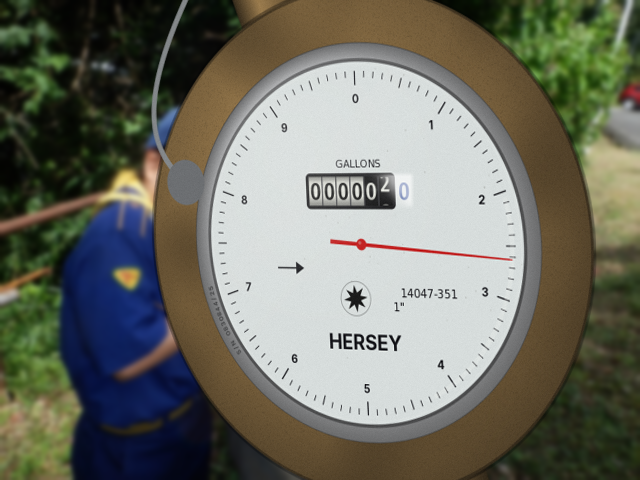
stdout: 22.6 gal
